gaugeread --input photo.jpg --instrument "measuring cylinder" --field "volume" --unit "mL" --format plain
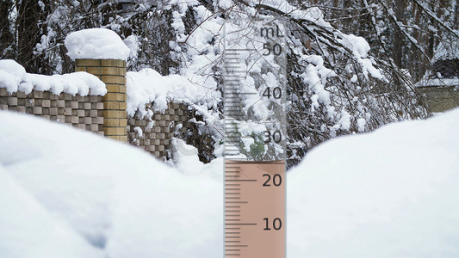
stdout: 24 mL
